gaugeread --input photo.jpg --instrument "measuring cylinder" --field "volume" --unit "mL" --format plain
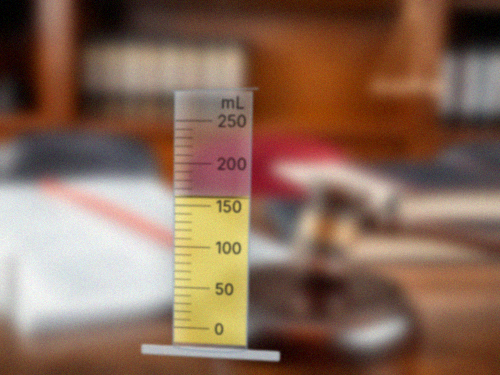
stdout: 160 mL
